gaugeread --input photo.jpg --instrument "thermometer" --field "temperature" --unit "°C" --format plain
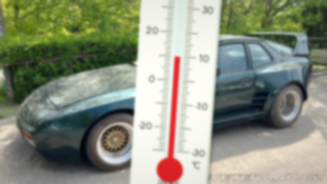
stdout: 10 °C
